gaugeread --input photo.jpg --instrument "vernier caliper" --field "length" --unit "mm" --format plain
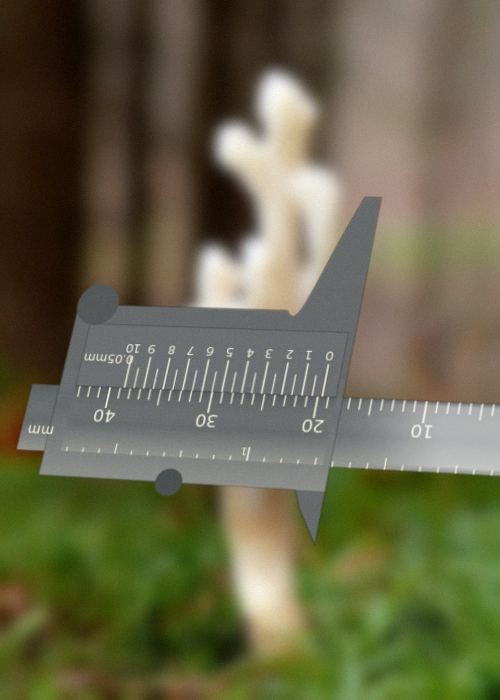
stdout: 19.6 mm
